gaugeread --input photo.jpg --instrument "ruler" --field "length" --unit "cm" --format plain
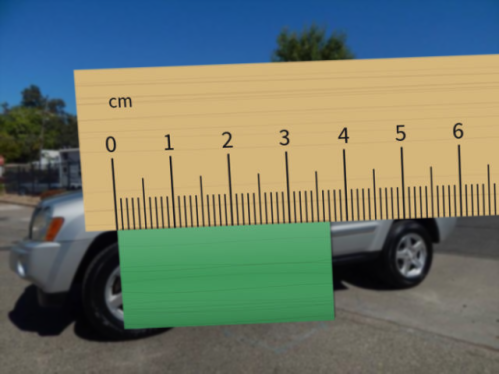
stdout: 3.7 cm
